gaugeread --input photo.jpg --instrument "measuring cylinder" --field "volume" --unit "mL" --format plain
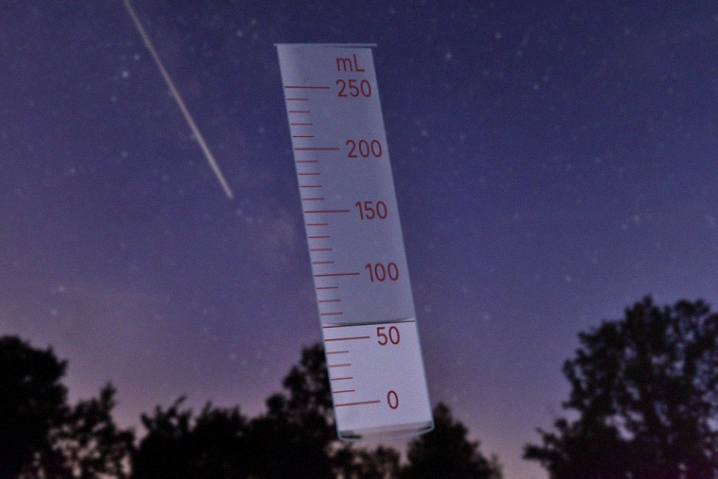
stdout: 60 mL
